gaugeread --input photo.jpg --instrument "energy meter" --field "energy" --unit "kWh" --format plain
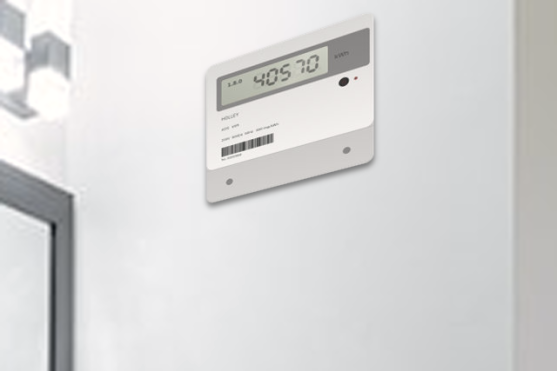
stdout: 40570 kWh
